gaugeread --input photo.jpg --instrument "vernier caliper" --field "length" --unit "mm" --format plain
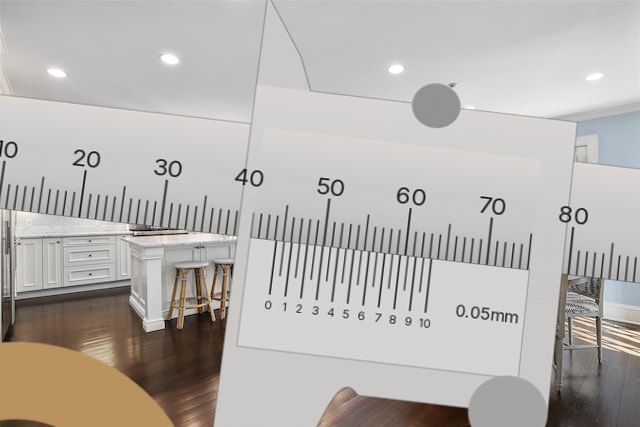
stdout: 44.2 mm
